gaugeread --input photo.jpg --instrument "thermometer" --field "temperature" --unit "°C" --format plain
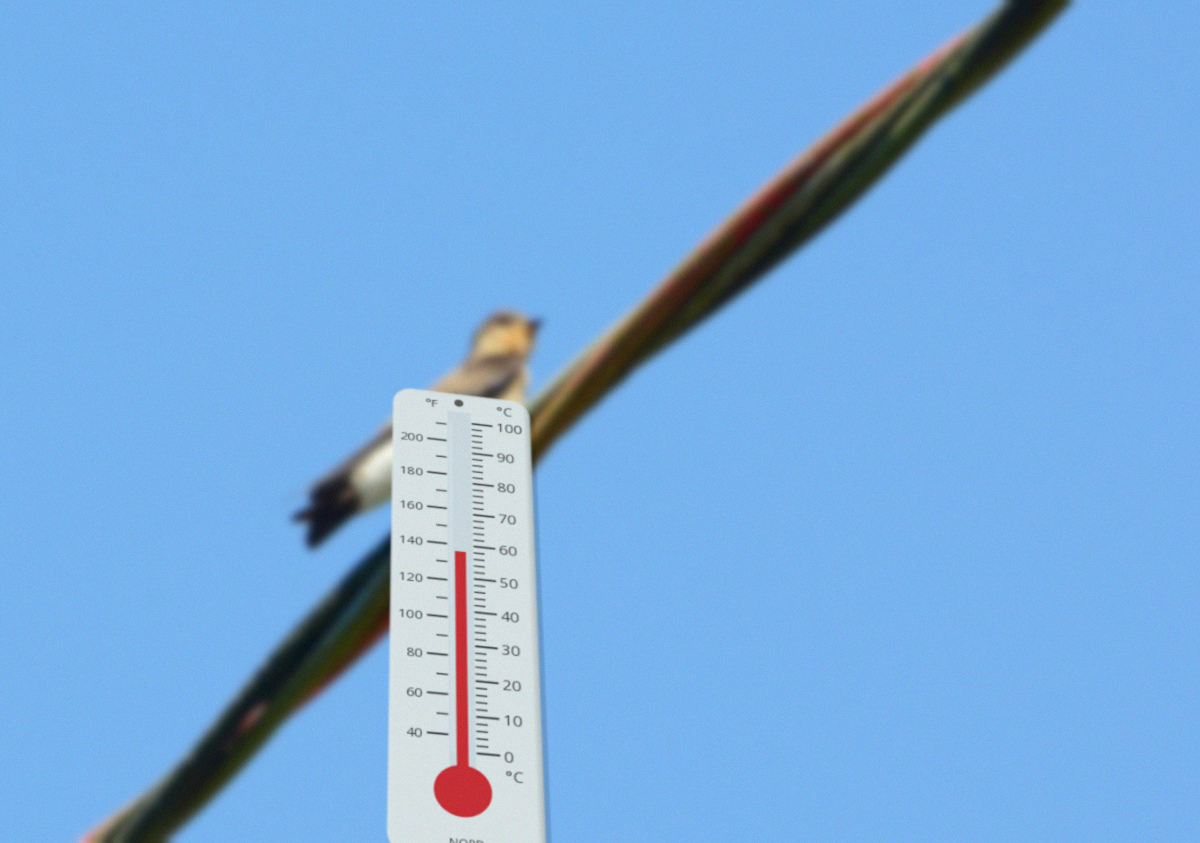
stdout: 58 °C
